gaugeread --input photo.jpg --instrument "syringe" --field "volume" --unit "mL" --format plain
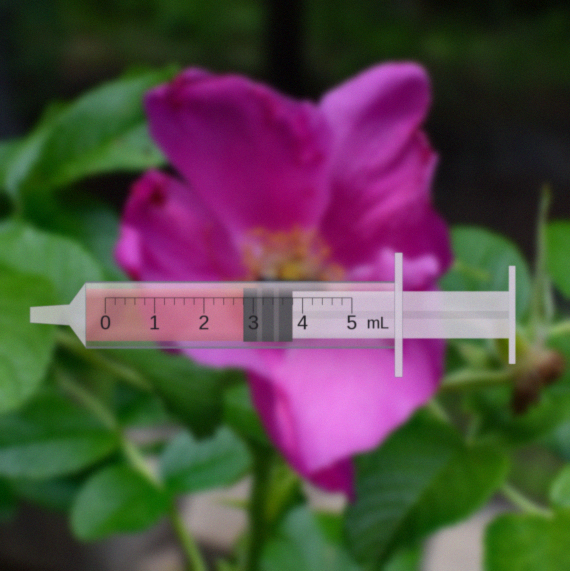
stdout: 2.8 mL
